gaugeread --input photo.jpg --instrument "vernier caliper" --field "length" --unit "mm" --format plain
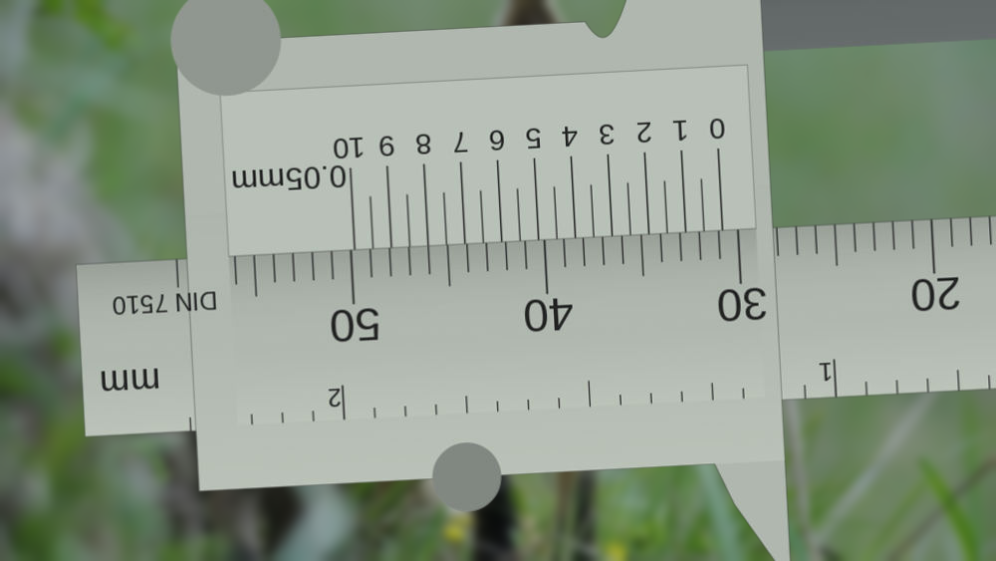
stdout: 30.8 mm
